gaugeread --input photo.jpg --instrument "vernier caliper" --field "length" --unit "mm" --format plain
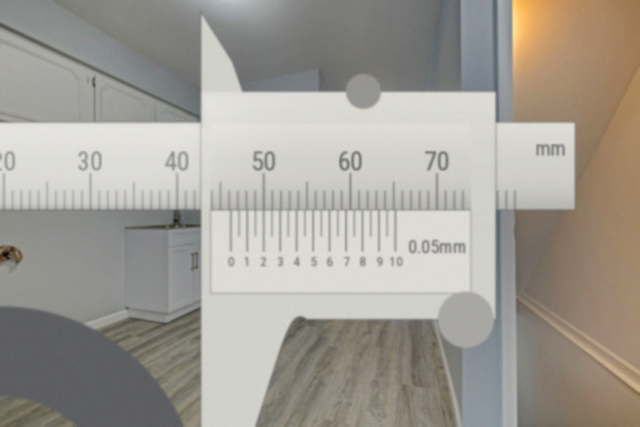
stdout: 46.2 mm
